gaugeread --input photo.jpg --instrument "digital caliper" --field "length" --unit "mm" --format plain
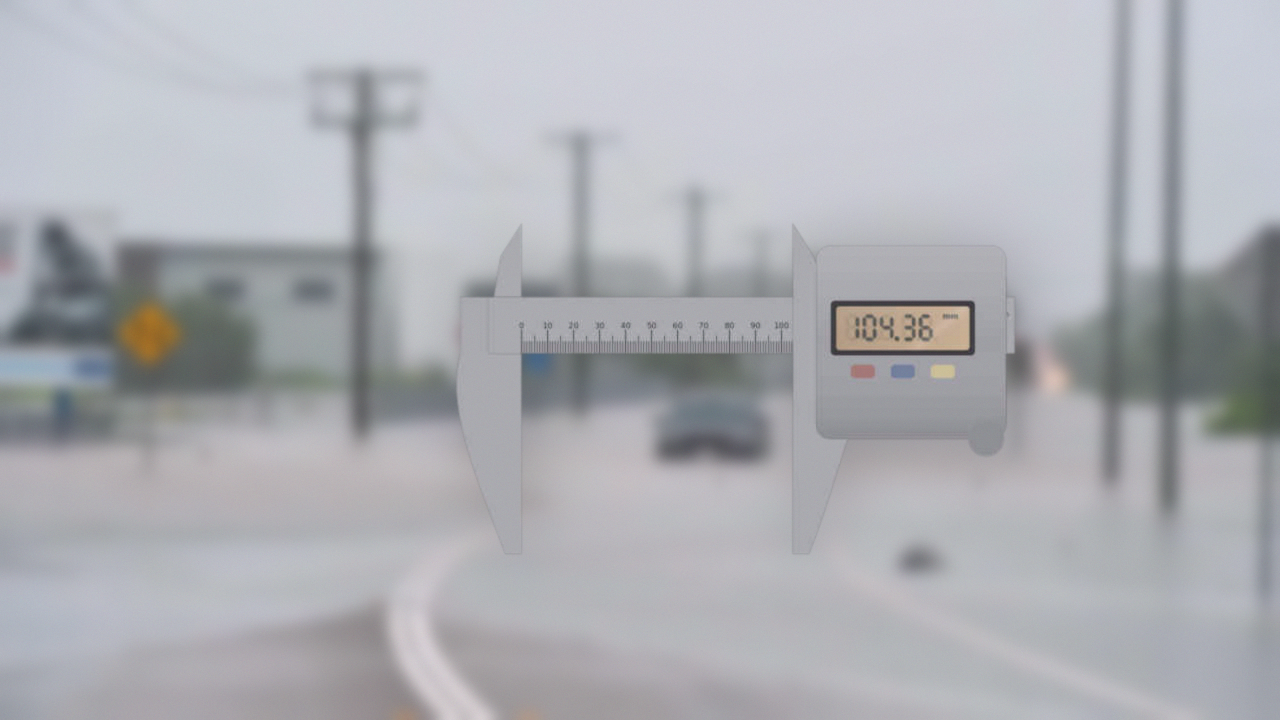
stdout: 104.36 mm
